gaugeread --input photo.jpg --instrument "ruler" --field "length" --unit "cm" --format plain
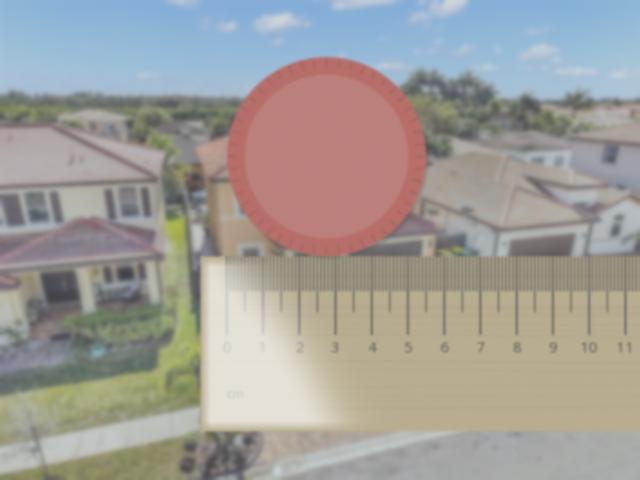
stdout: 5.5 cm
